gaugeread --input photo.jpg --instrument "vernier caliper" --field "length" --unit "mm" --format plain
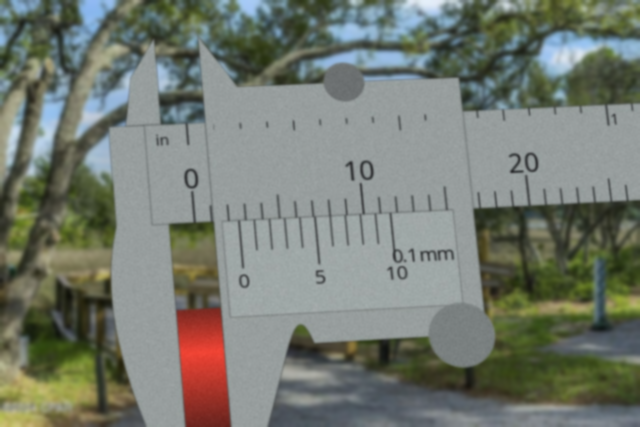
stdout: 2.6 mm
